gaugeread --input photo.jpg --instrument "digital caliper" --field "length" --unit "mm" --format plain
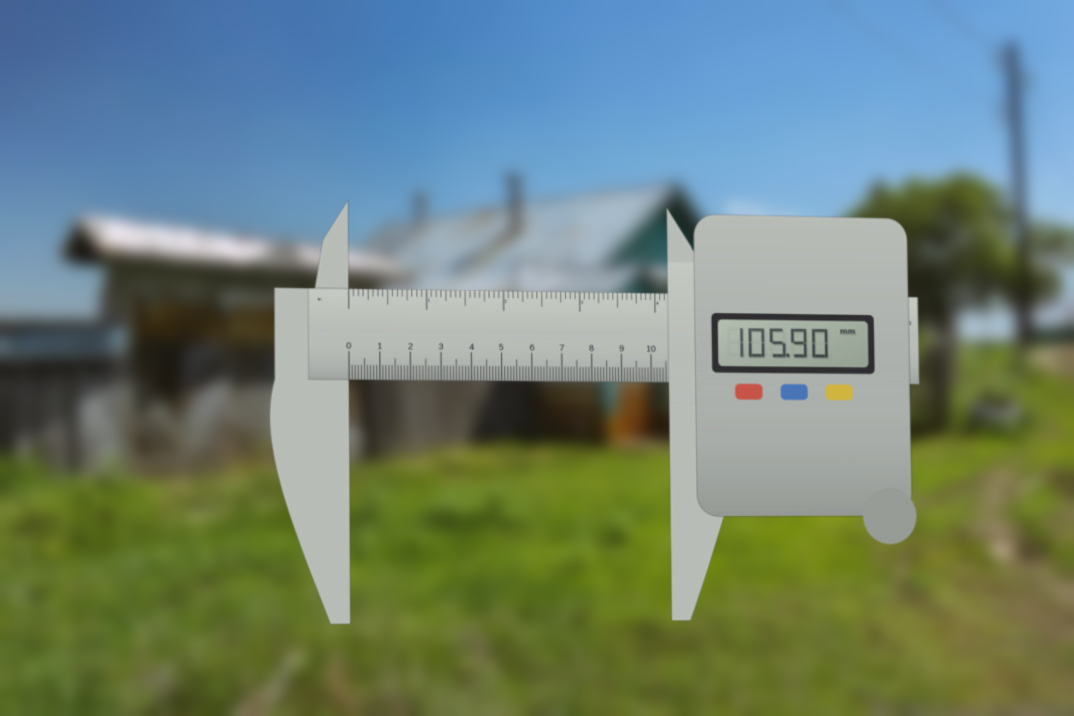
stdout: 105.90 mm
